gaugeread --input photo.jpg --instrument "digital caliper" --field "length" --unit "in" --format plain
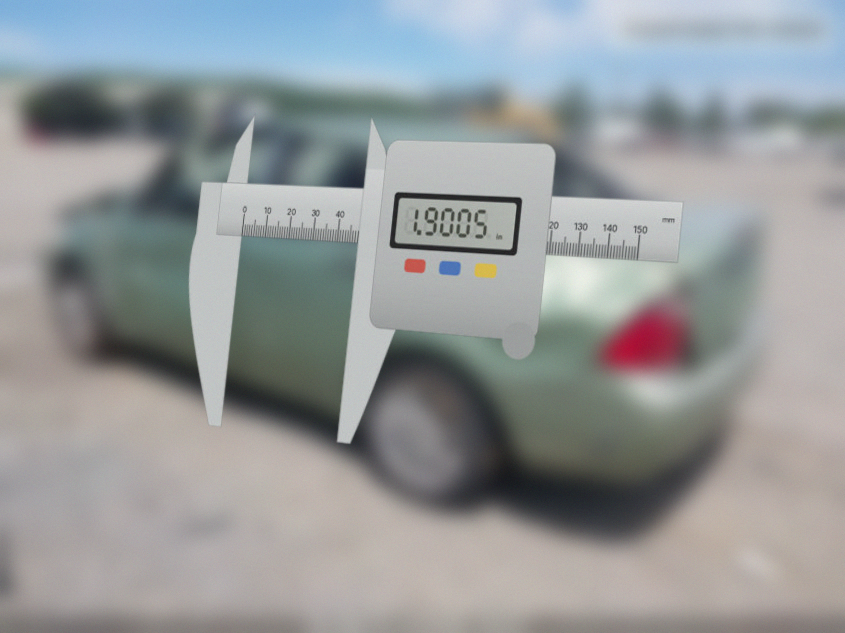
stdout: 1.9005 in
